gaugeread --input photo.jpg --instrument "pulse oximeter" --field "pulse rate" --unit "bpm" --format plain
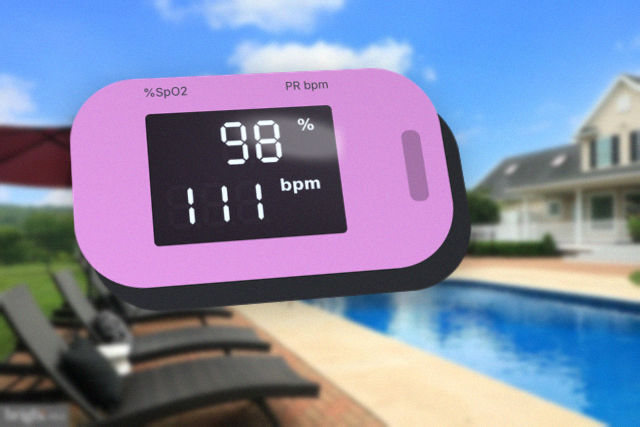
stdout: 111 bpm
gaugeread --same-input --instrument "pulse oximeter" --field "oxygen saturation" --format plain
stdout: 98 %
